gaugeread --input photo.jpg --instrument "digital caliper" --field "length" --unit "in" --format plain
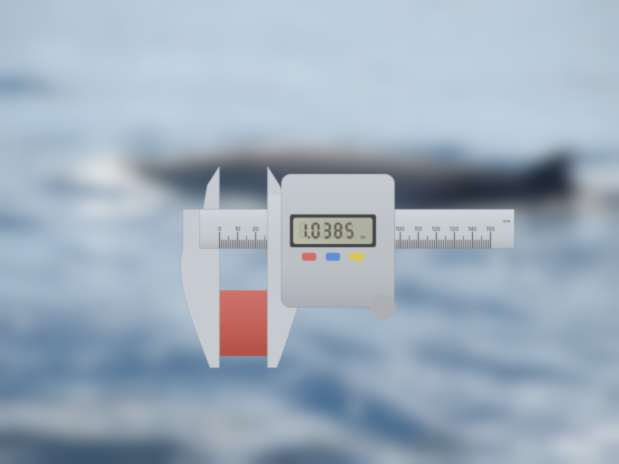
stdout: 1.0385 in
